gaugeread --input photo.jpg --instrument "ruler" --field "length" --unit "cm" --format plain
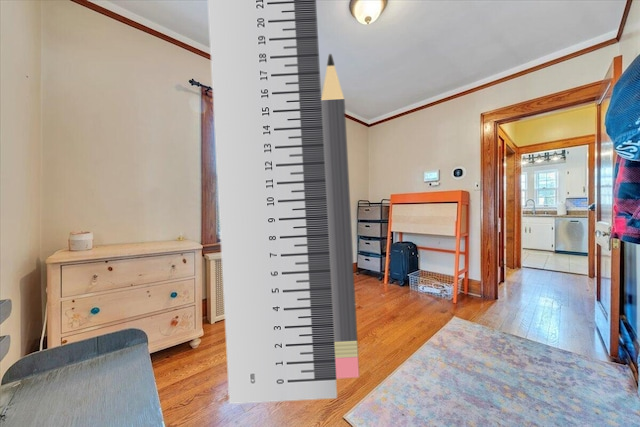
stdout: 18 cm
